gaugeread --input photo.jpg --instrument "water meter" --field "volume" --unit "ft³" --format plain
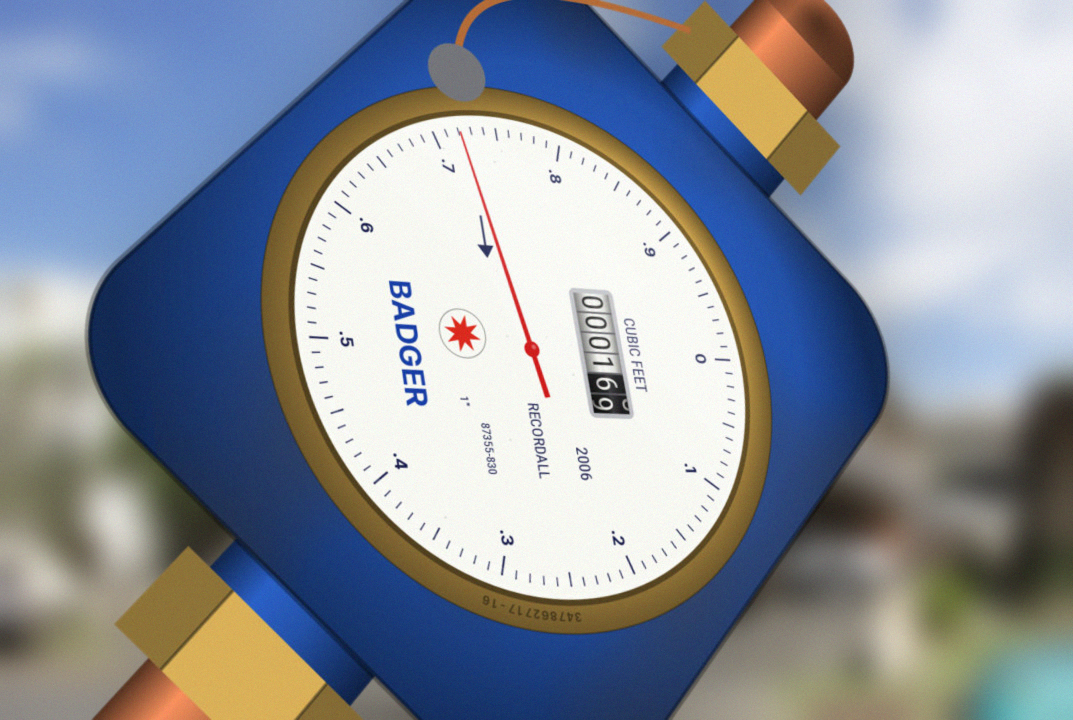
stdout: 168.72 ft³
